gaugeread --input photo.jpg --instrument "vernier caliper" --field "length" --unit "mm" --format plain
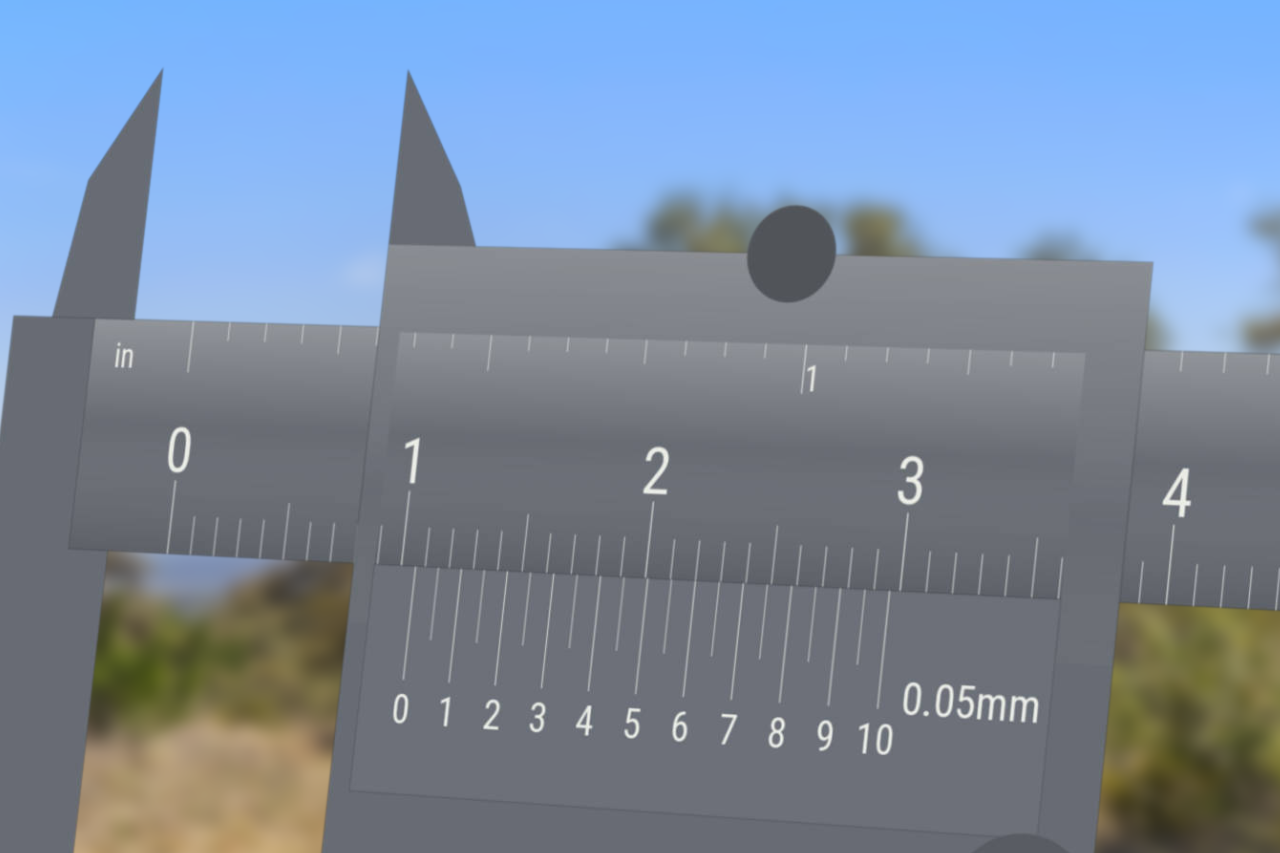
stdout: 10.6 mm
